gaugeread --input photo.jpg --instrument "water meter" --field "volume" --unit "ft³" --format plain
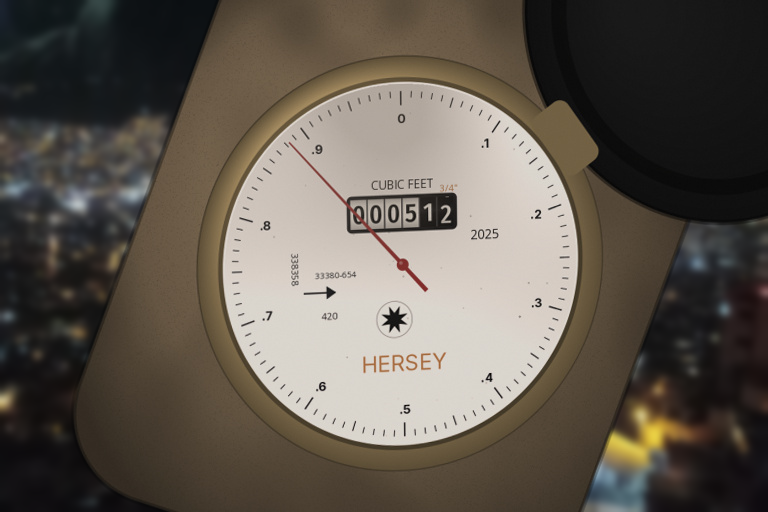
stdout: 511.88 ft³
